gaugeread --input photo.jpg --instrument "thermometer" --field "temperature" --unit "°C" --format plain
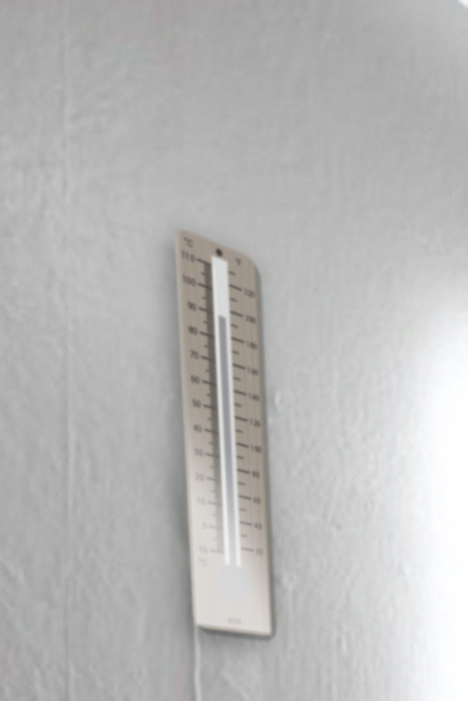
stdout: 90 °C
